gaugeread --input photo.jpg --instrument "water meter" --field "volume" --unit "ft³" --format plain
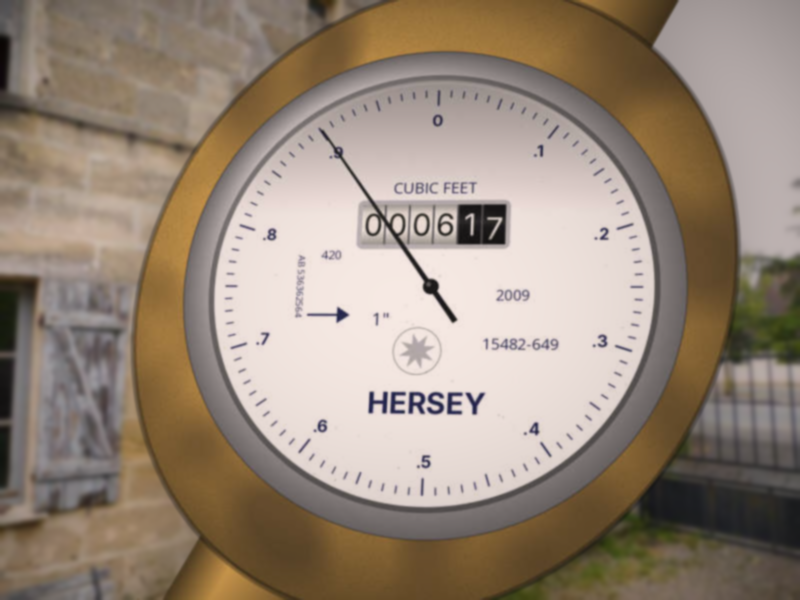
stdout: 616.90 ft³
